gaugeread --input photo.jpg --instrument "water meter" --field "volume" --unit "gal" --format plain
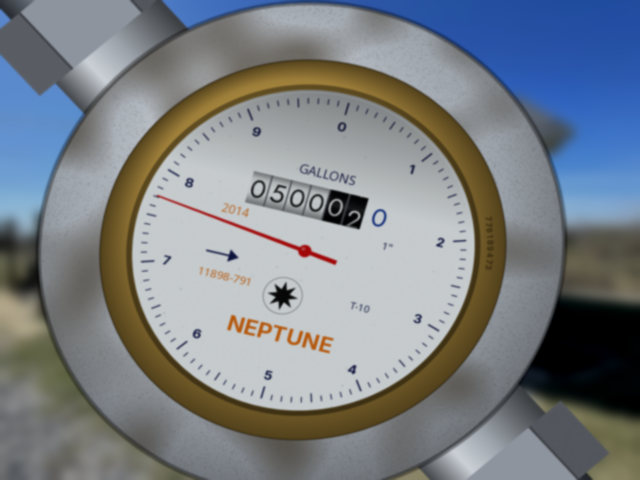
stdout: 500017.7 gal
